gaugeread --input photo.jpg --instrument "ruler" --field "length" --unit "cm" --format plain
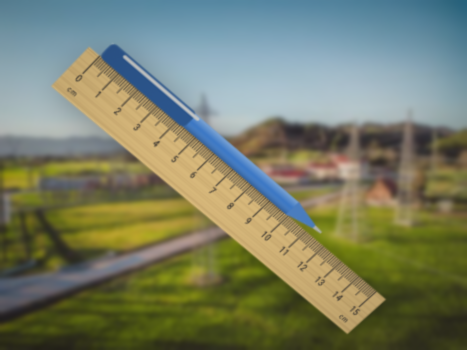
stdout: 11.5 cm
